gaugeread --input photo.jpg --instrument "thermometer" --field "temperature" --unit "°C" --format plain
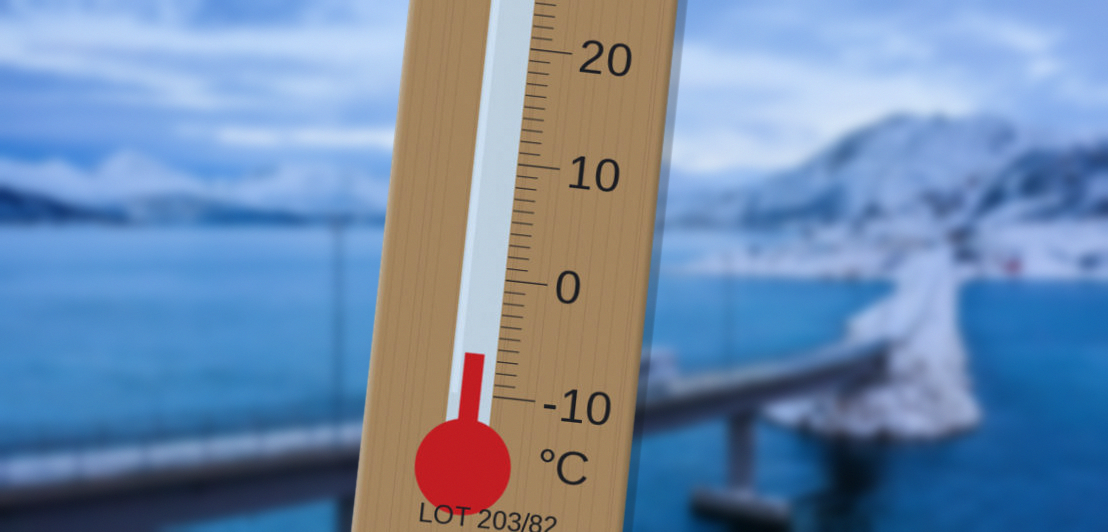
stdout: -6.5 °C
